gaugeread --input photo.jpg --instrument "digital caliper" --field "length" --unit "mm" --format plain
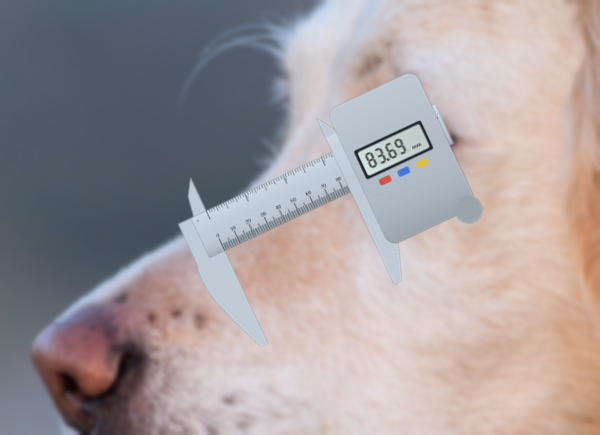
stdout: 83.69 mm
